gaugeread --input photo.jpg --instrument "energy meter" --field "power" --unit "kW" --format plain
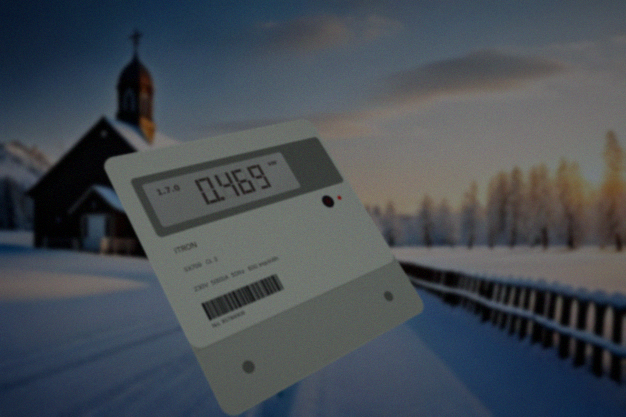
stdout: 0.469 kW
